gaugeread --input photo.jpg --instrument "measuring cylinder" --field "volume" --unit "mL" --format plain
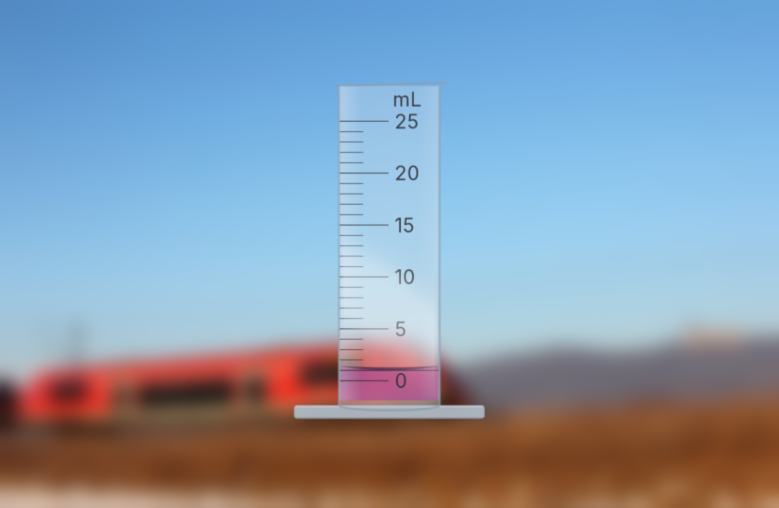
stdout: 1 mL
